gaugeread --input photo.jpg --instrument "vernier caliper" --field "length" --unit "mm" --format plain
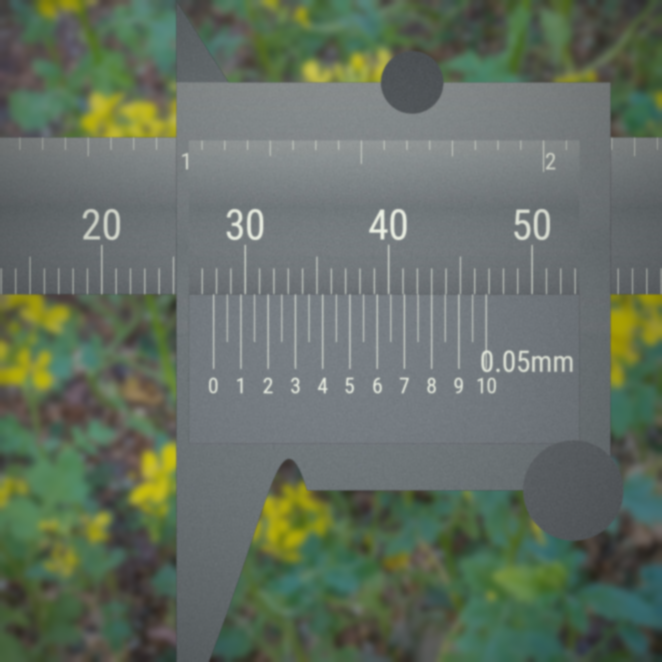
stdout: 27.8 mm
